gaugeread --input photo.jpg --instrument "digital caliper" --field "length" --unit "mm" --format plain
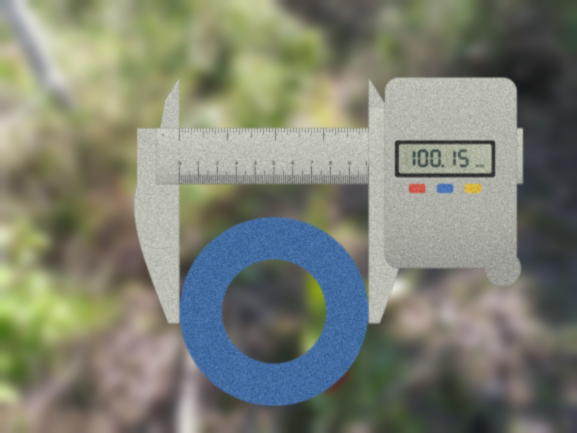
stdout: 100.15 mm
